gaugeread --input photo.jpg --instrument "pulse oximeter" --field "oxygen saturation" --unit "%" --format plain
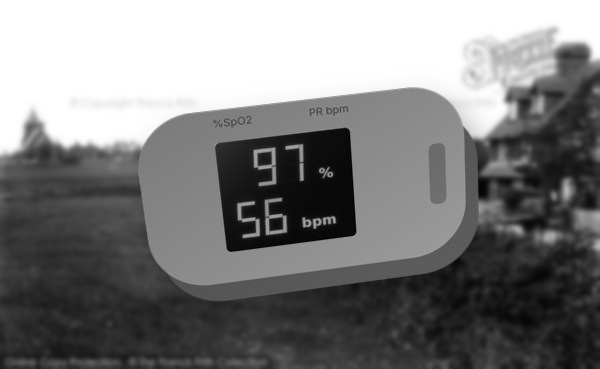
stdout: 97 %
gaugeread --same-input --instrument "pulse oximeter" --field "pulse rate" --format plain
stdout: 56 bpm
